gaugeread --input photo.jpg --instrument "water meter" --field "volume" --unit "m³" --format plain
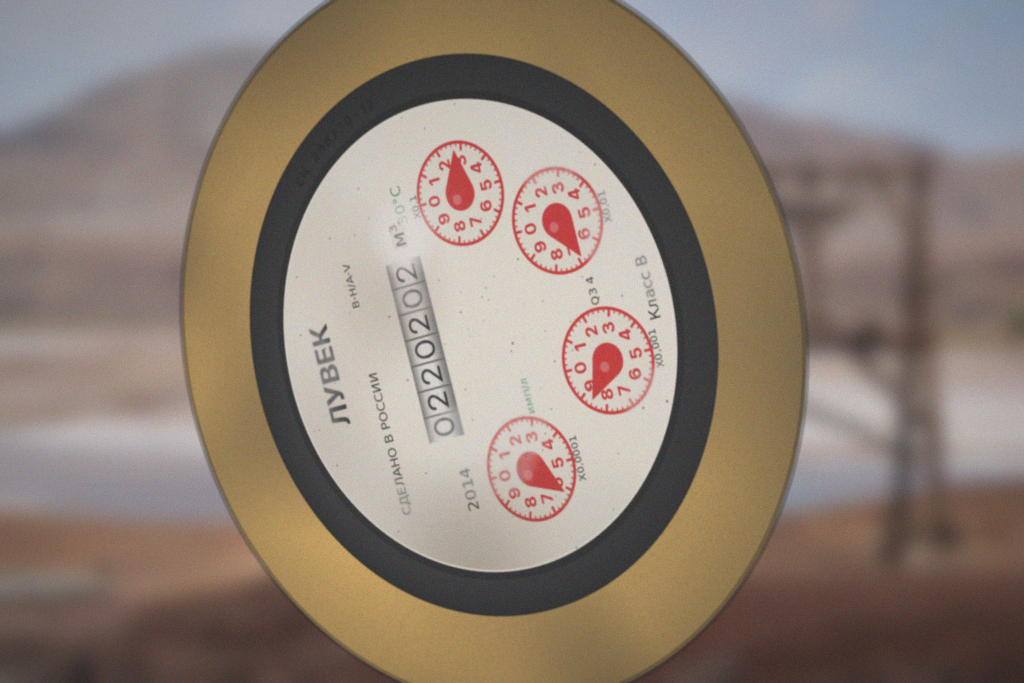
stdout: 220202.2686 m³
